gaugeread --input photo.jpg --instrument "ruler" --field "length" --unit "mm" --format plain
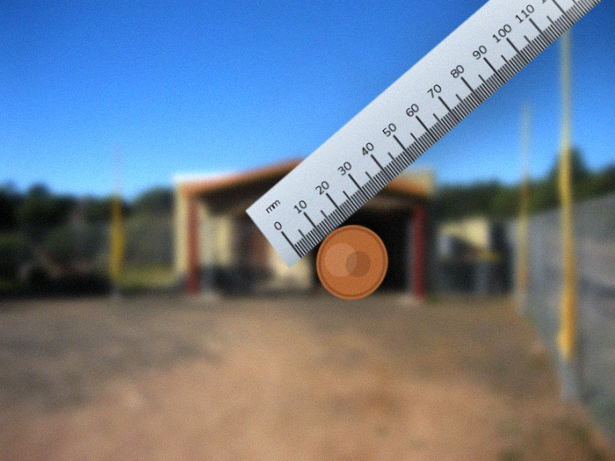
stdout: 25 mm
